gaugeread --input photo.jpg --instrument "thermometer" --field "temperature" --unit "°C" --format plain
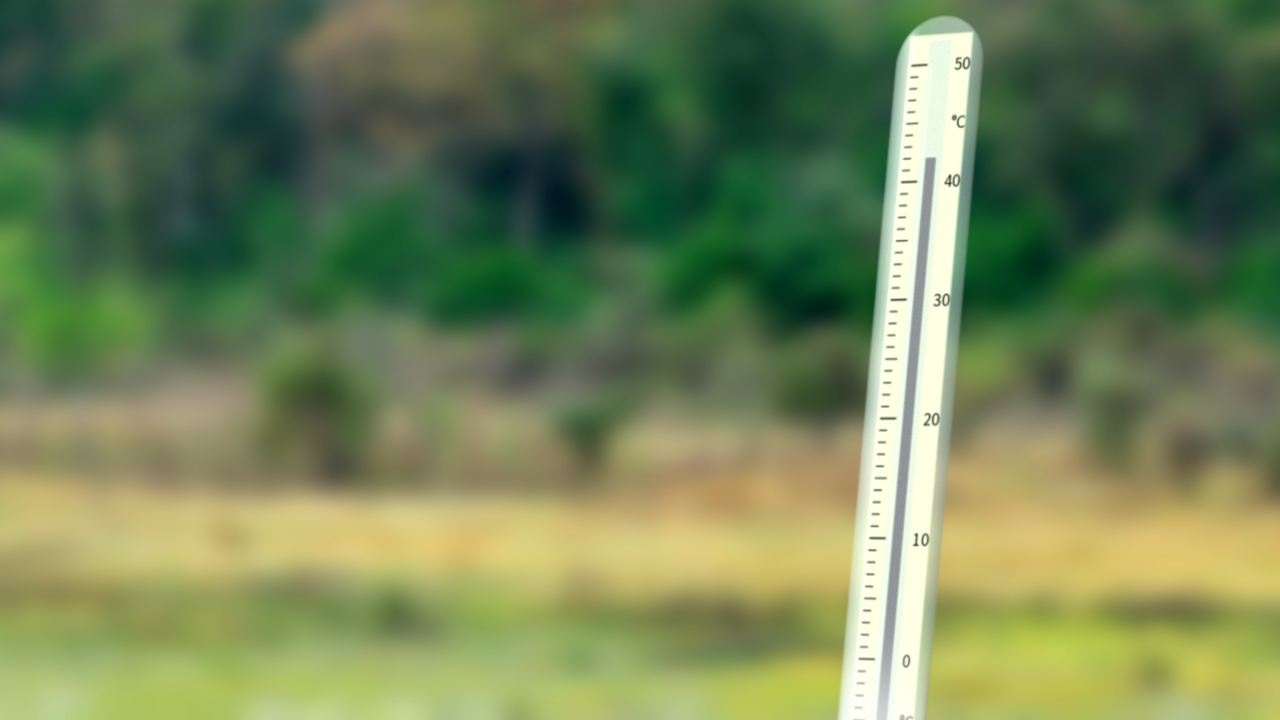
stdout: 42 °C
